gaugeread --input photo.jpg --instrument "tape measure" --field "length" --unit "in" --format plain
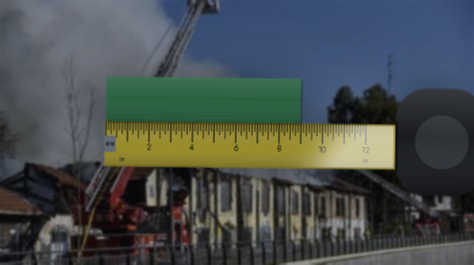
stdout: 9 in
